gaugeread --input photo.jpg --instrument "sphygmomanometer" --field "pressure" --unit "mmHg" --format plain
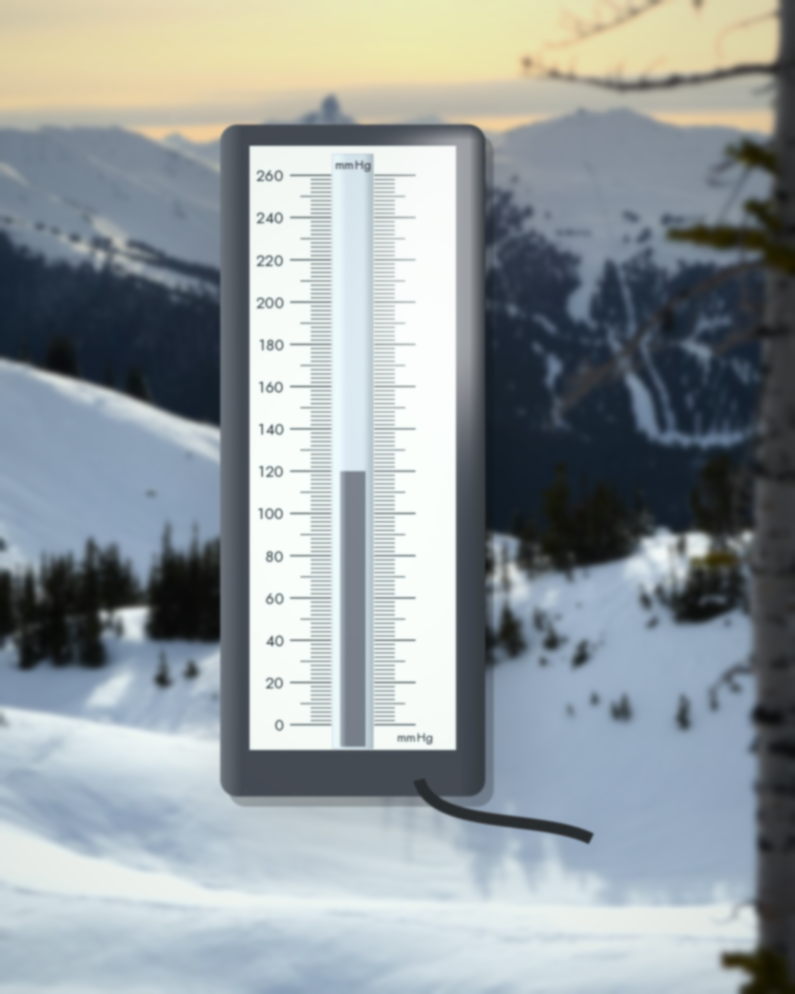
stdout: 120 mmHg
